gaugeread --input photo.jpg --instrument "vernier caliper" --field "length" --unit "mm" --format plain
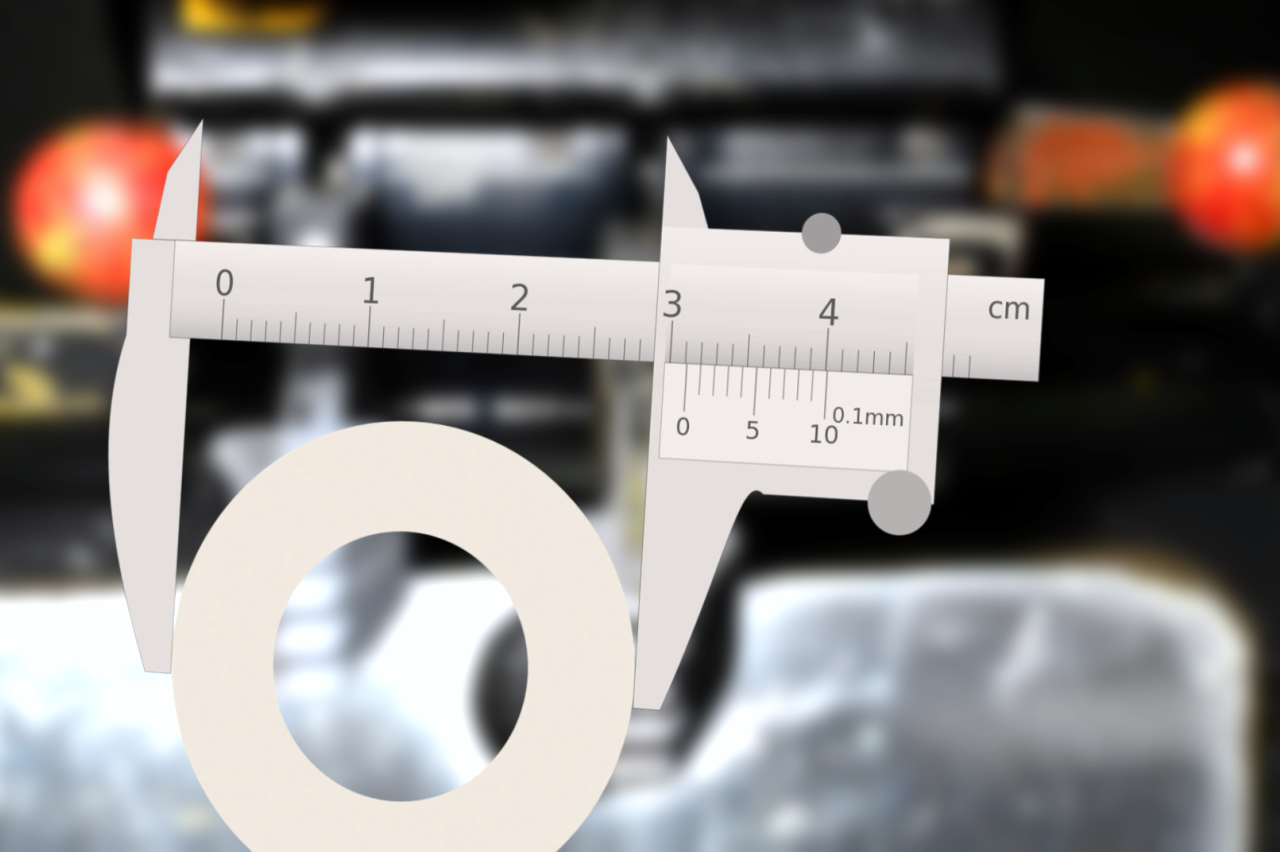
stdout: 31.1 mm
